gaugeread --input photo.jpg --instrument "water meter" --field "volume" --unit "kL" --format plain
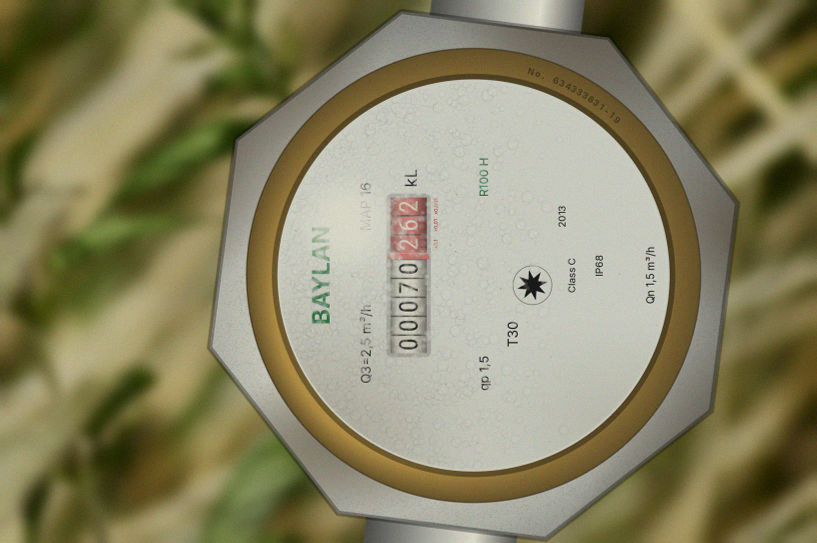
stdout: 70.262 kL
